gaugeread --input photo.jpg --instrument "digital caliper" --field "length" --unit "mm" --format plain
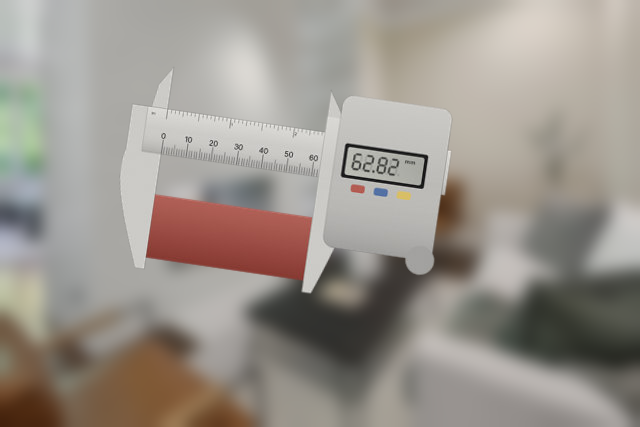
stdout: 62.82 mm
